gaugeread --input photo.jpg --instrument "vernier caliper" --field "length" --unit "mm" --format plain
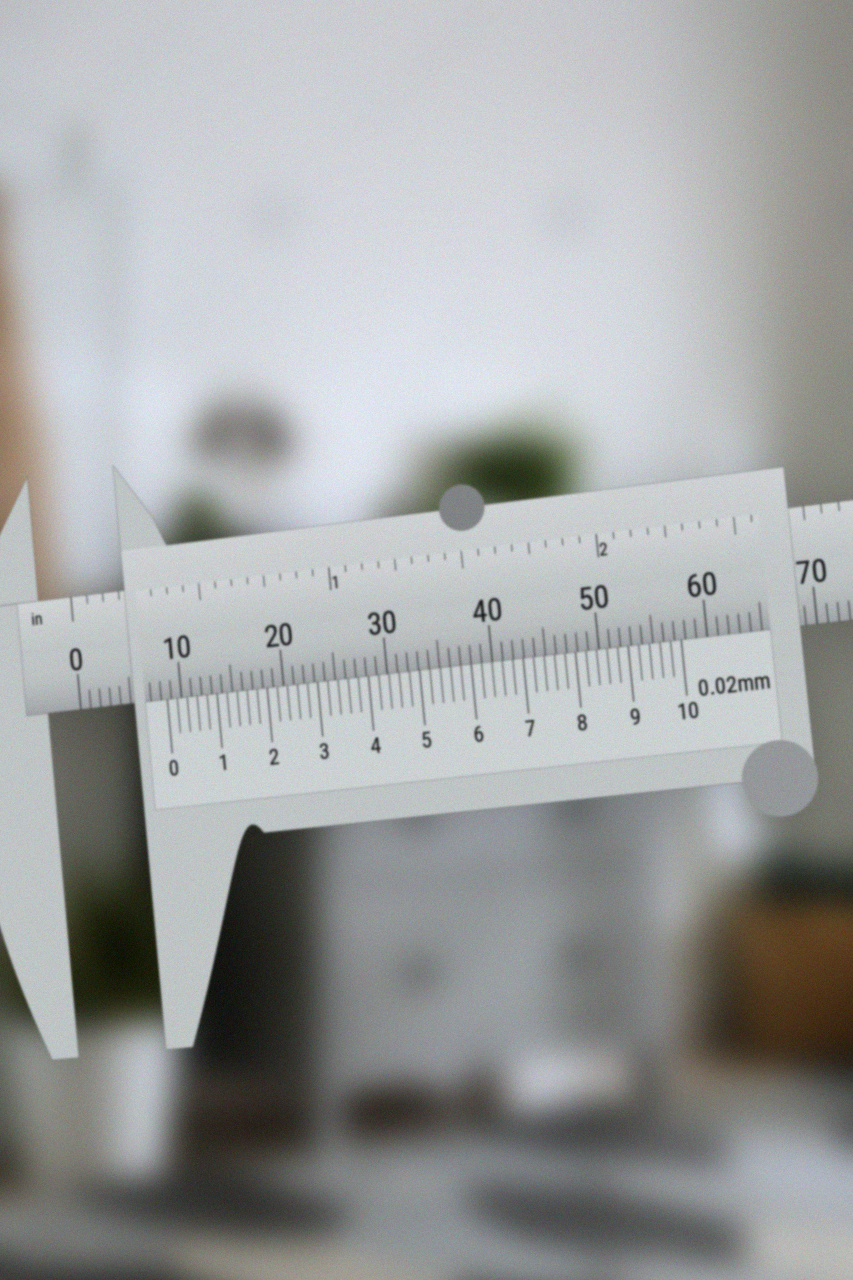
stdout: 8.6 mm
